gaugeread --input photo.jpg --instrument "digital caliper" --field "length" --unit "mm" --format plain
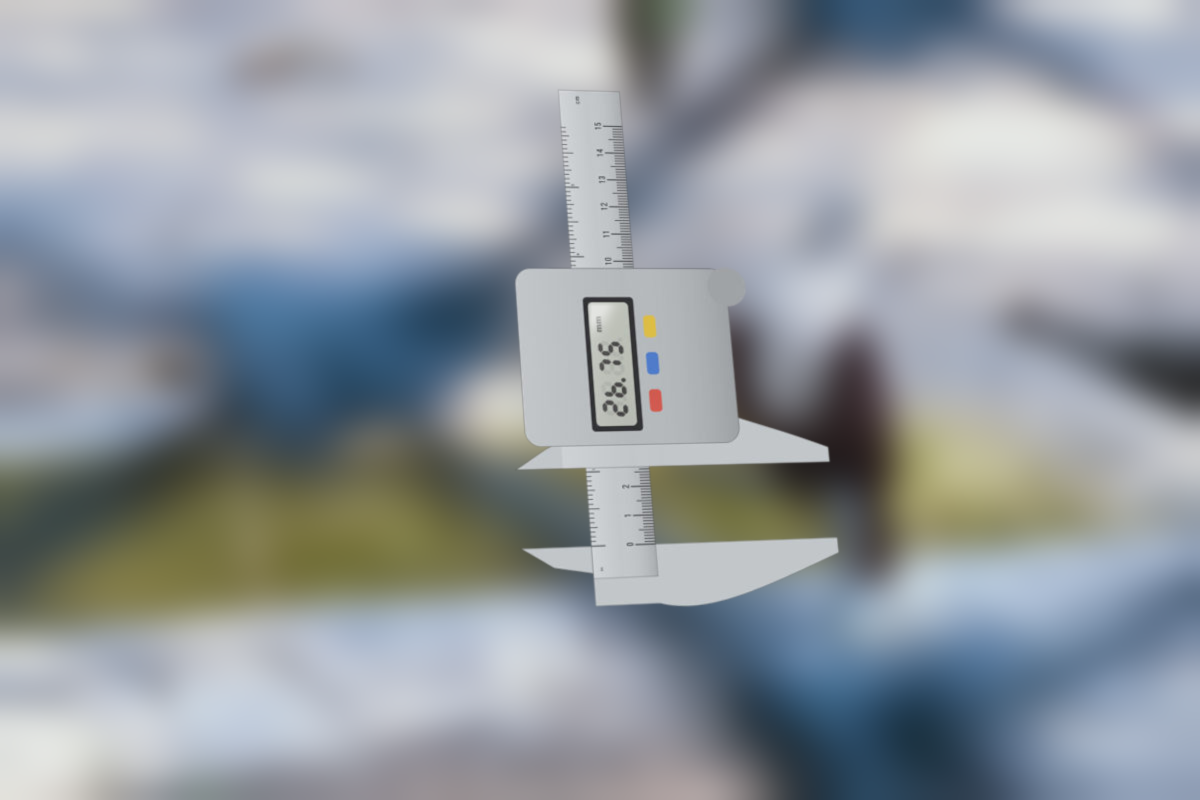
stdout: 26.75 mm
